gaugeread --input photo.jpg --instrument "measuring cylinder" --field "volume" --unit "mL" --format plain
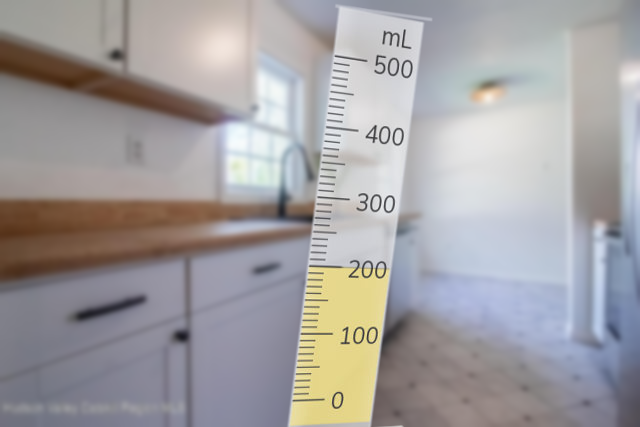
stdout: 200 mL
